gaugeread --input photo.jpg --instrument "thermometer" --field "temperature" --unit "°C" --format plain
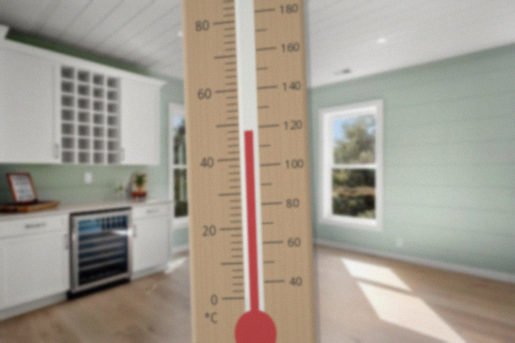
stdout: 48 °C
